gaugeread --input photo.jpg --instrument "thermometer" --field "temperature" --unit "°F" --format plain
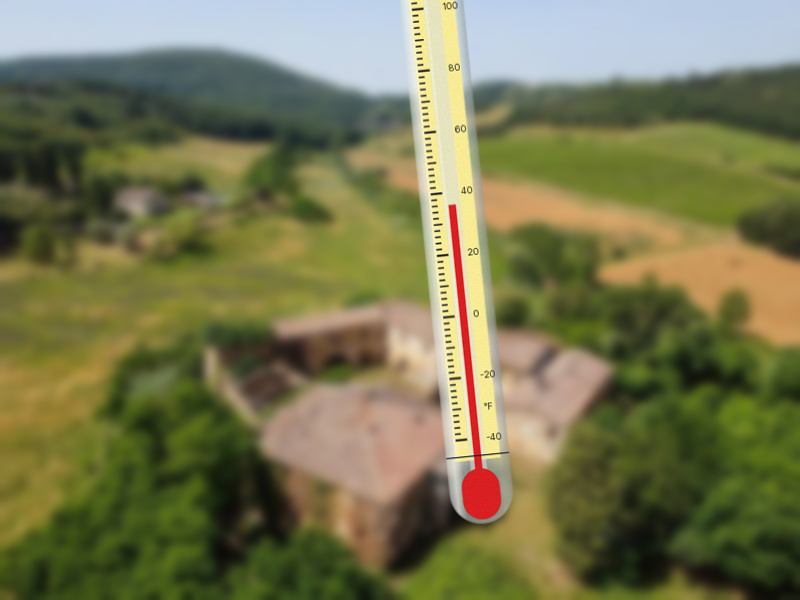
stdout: 36 °F
